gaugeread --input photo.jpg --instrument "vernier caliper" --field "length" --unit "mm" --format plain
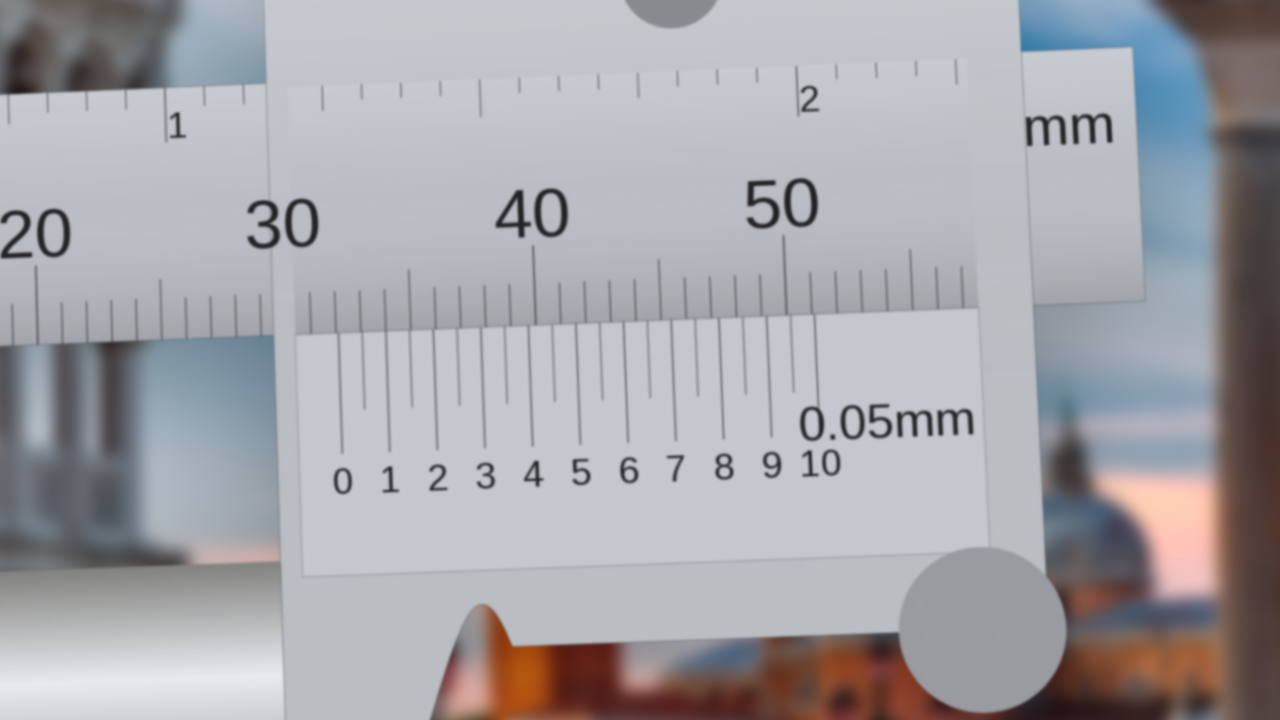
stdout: 32.1 mm
